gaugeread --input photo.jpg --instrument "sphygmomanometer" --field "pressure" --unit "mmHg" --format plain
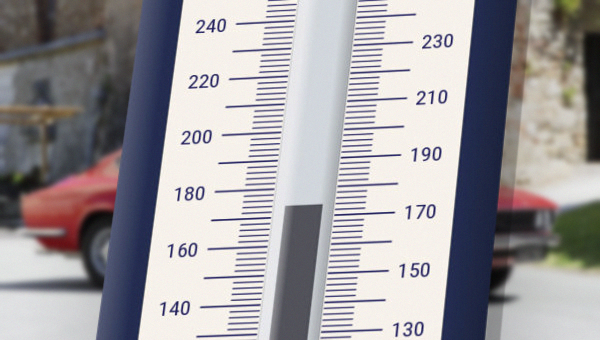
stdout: 174 mmHg
